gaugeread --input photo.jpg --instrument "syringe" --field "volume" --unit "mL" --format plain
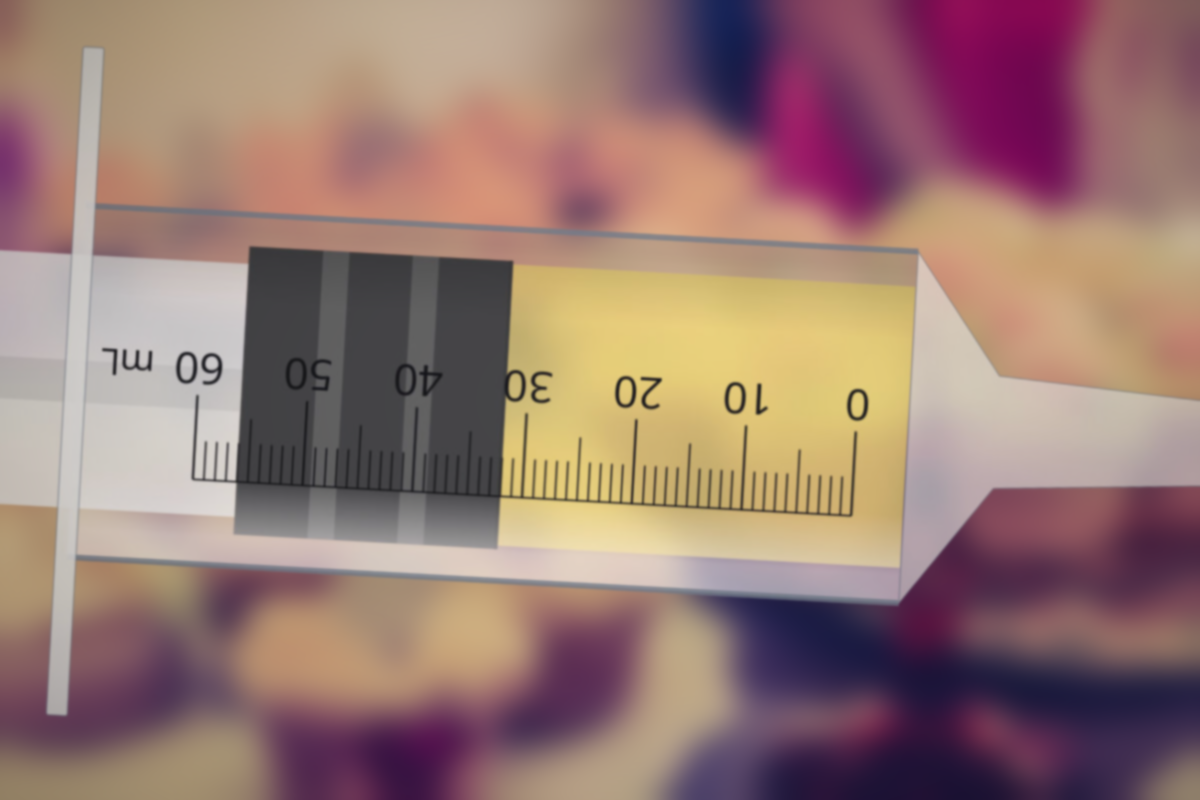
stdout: 32 mL
